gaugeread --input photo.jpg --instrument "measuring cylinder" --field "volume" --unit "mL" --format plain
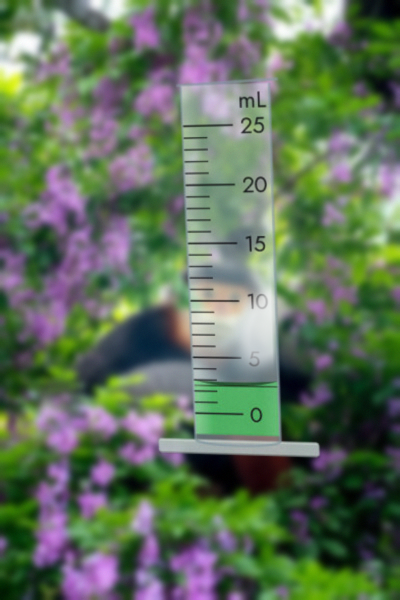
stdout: 2.5 mL
